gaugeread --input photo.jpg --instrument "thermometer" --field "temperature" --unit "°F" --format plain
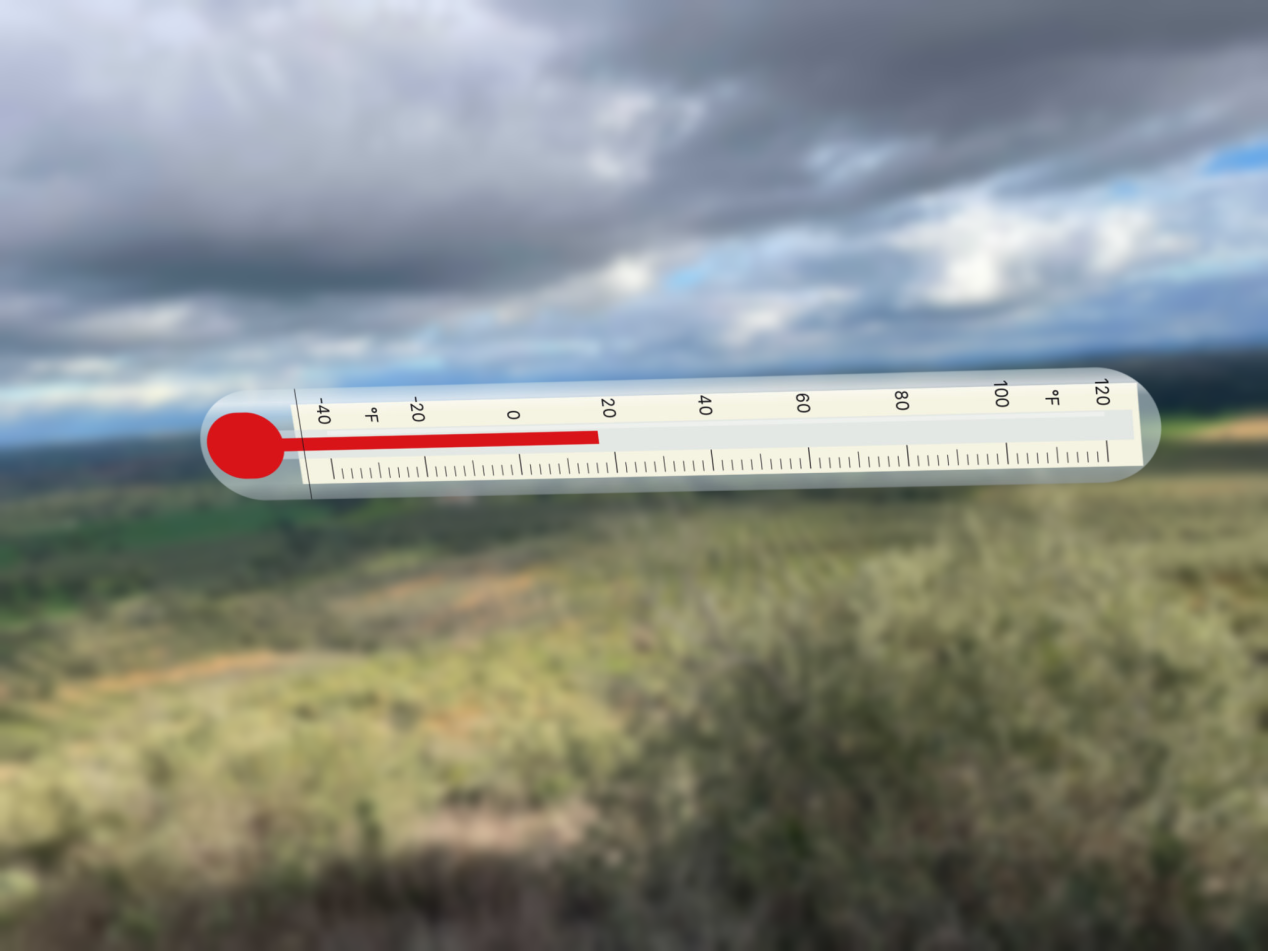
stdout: 17 °F
